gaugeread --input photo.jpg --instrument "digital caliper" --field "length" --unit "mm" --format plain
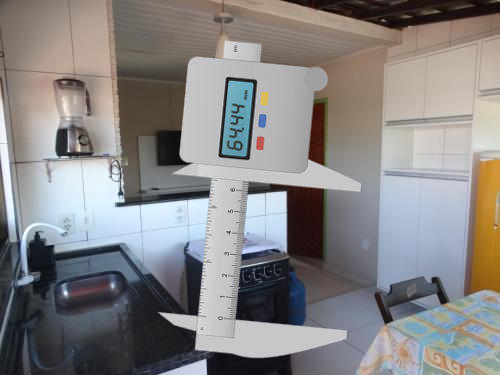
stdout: 64.44 mm
